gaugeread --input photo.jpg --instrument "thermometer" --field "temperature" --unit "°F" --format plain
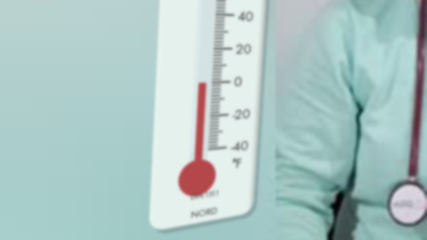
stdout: 0 °F
